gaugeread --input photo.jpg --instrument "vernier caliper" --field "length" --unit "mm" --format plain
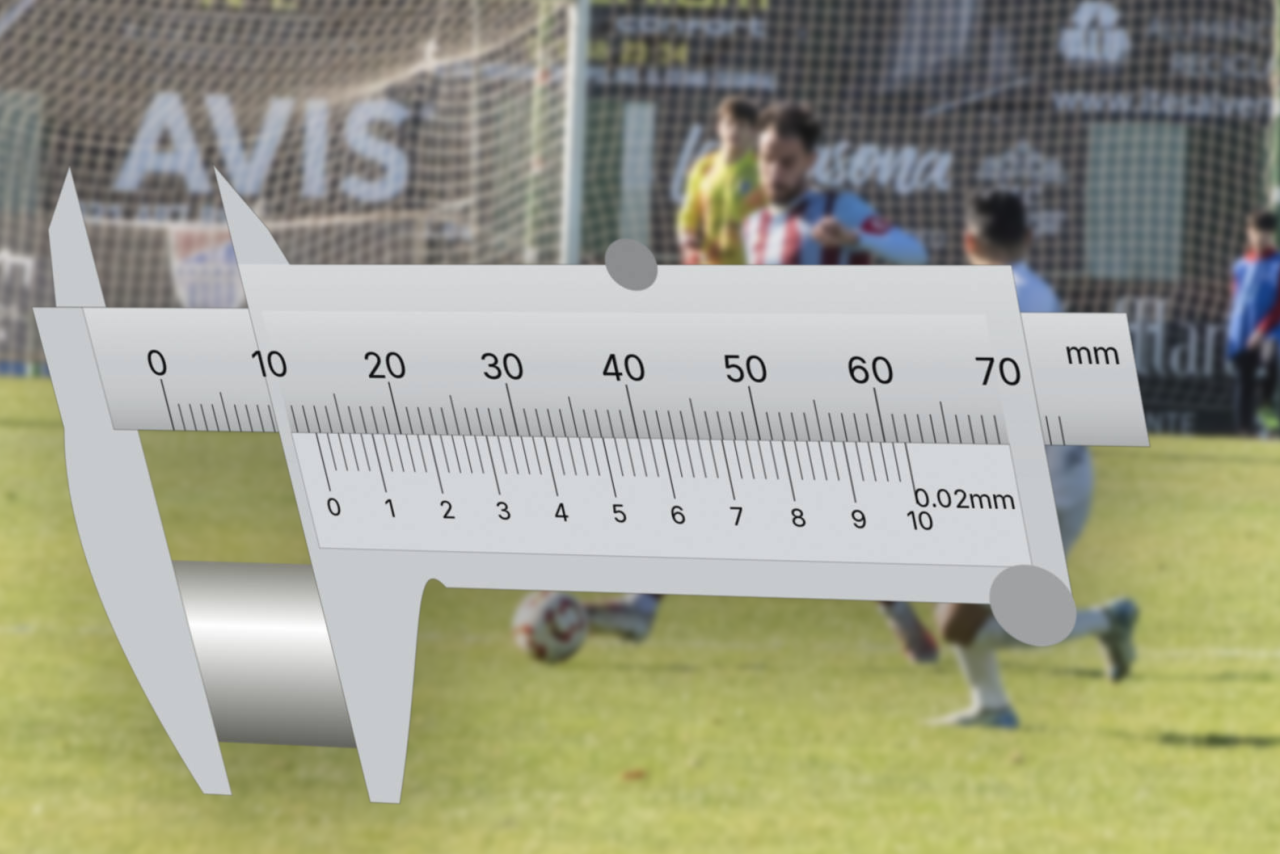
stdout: 12.6 mm
